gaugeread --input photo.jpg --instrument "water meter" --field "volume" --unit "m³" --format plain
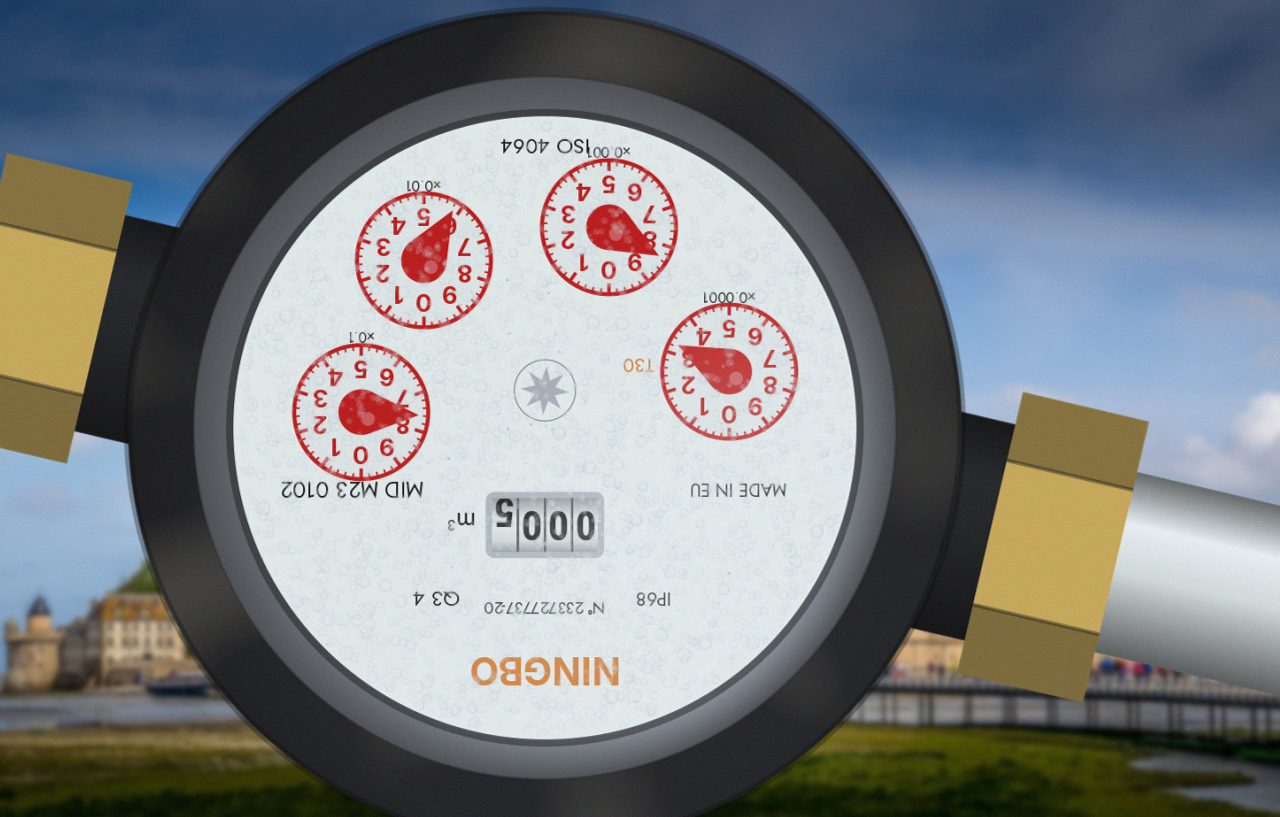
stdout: 4.7583 m³
